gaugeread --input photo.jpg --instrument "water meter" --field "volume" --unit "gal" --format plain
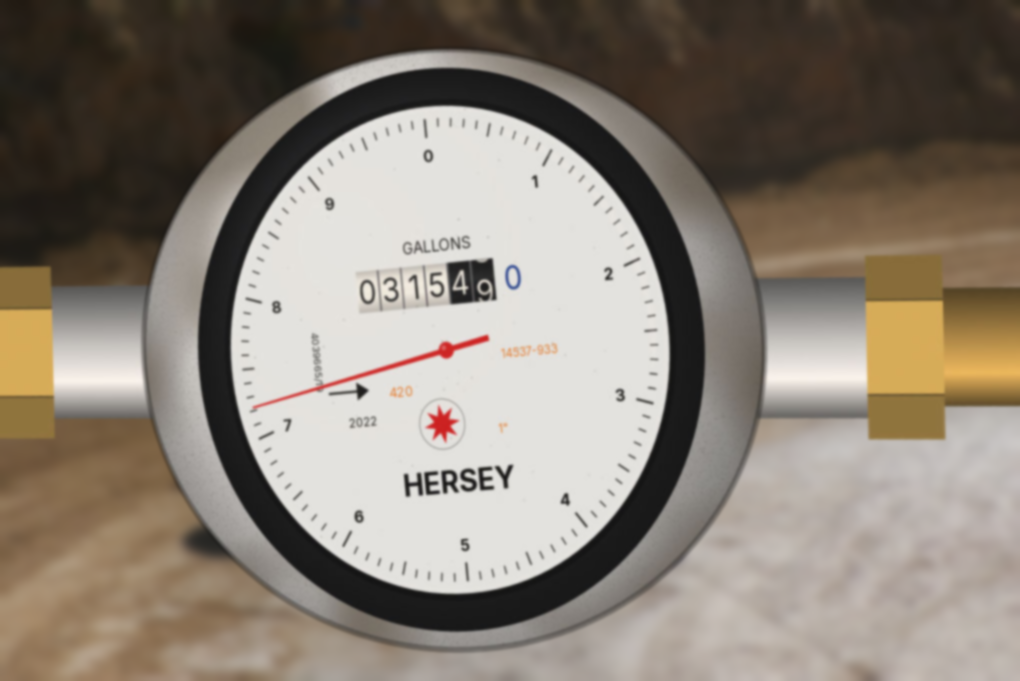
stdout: 315487.2 gal
